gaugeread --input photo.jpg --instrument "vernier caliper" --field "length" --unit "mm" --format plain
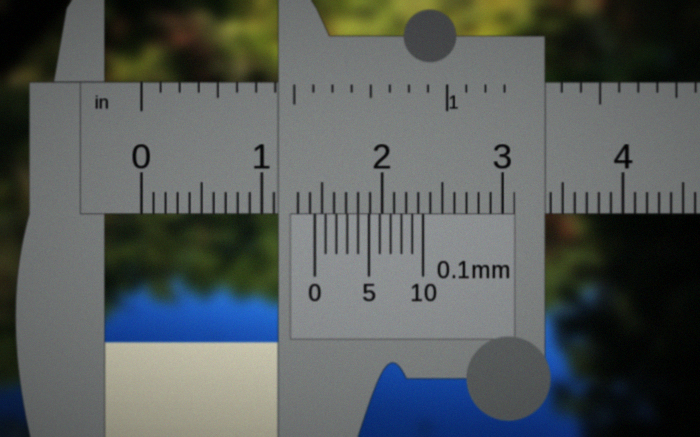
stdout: 14.4 mm
